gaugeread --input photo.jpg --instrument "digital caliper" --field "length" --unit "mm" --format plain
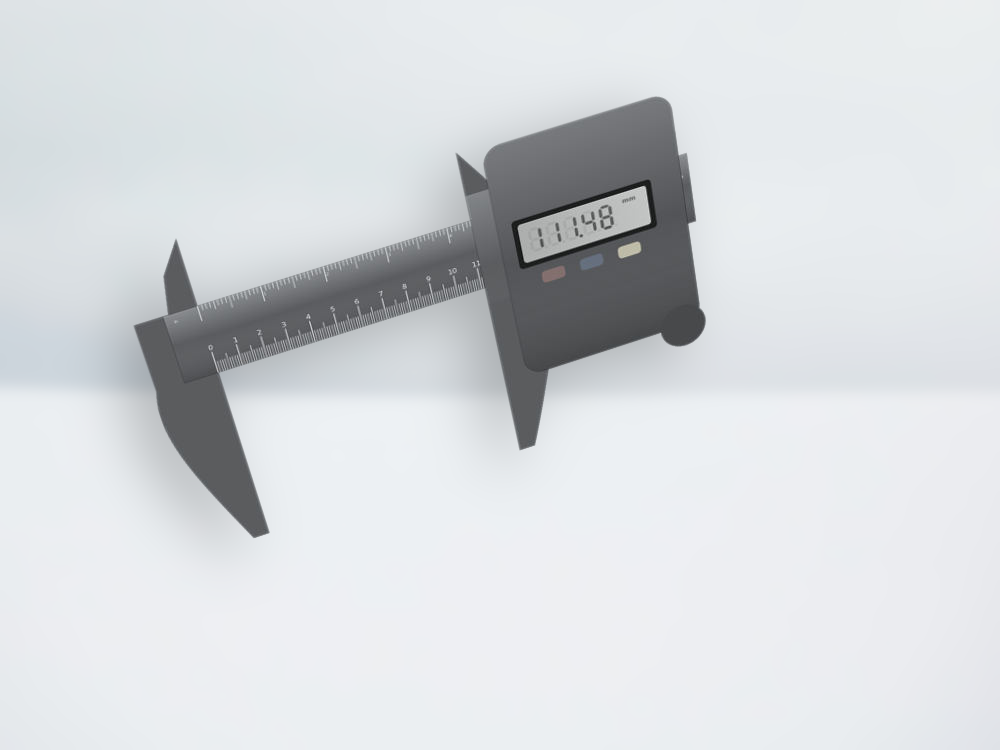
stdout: 111.48 mm
